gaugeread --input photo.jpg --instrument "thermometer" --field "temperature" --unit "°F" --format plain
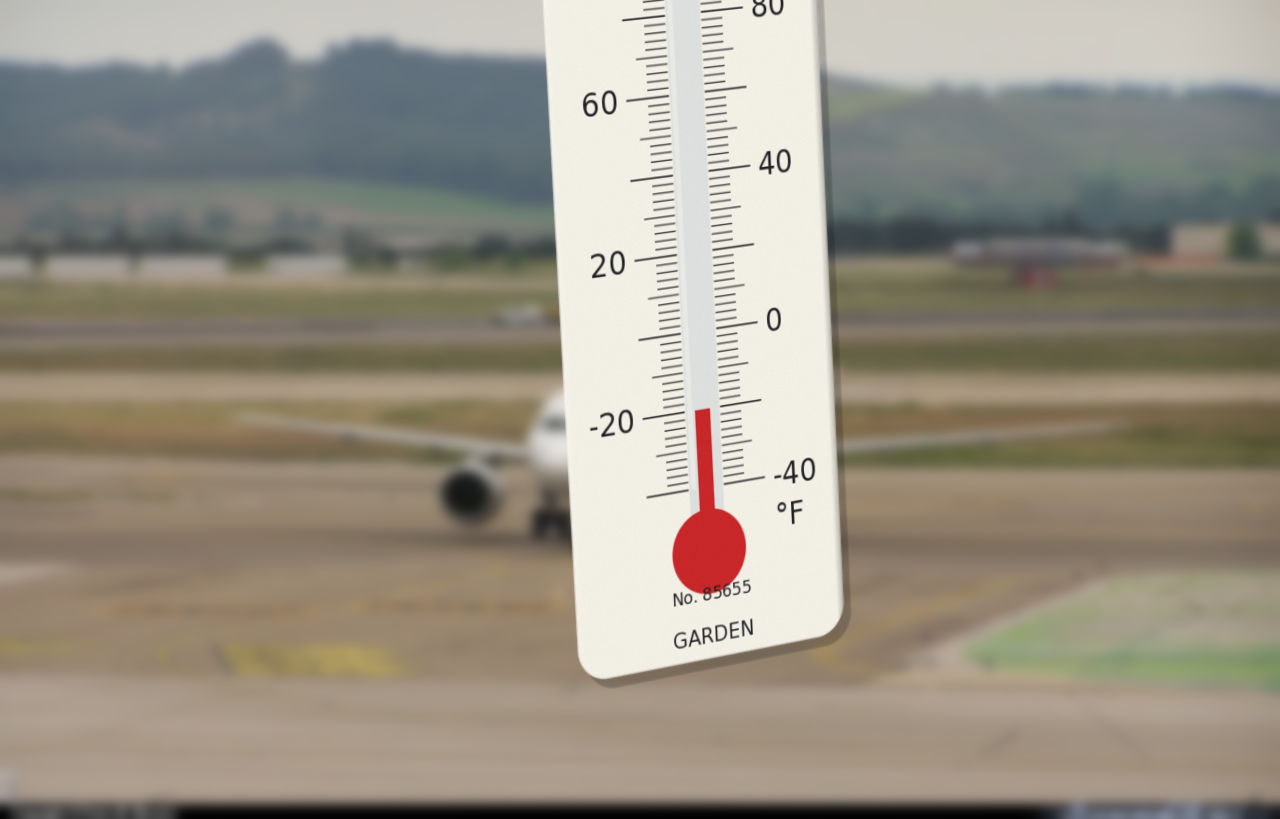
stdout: -20 °F
